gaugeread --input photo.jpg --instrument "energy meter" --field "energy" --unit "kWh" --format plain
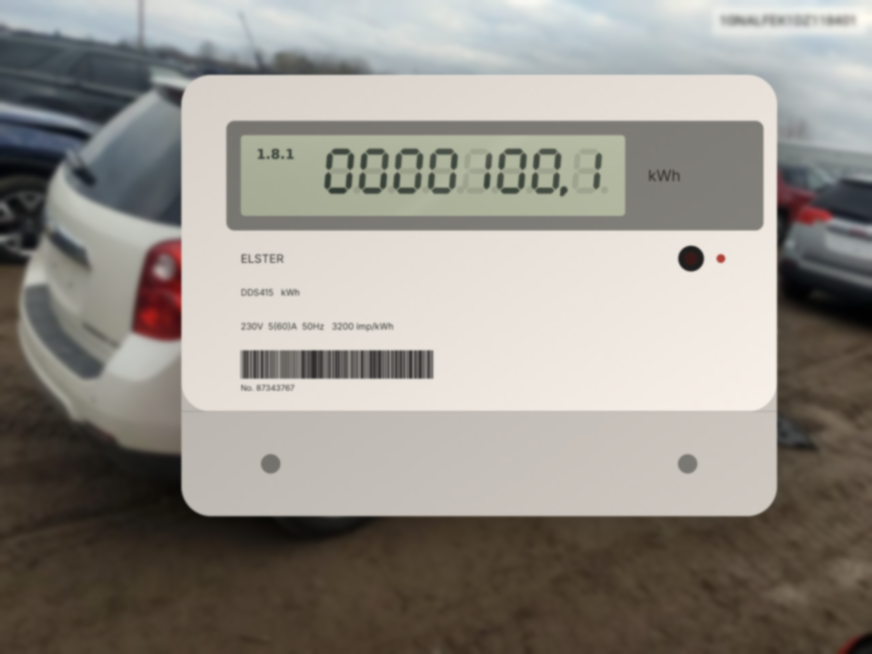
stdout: 100.1 kWh
